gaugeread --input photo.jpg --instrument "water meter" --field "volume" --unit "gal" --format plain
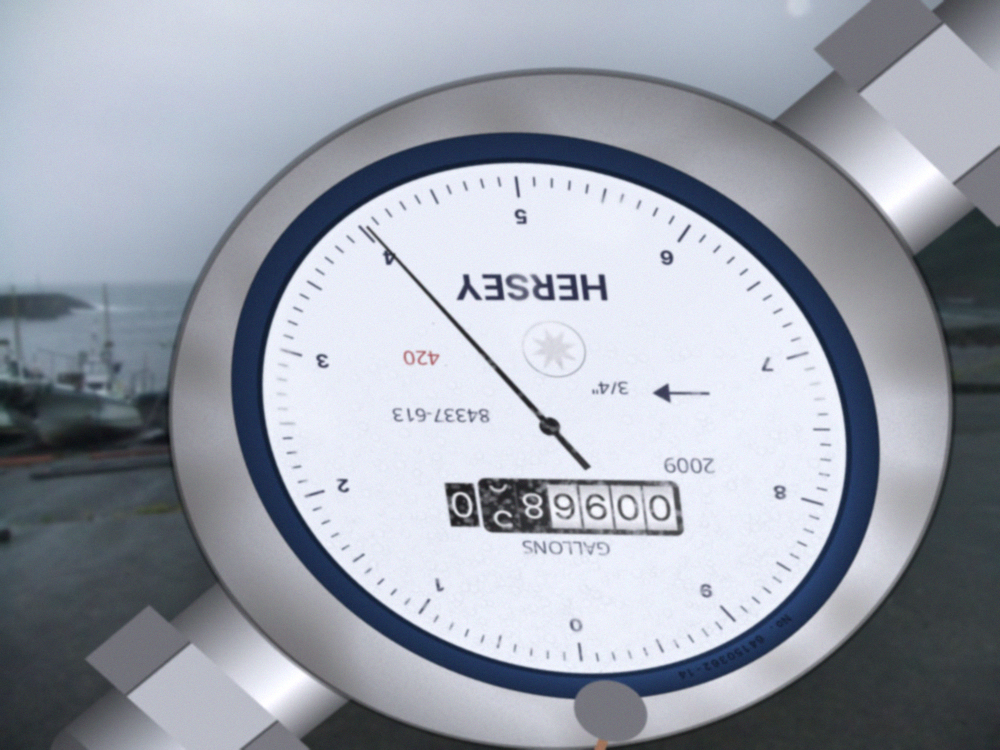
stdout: 96854.0 gal
